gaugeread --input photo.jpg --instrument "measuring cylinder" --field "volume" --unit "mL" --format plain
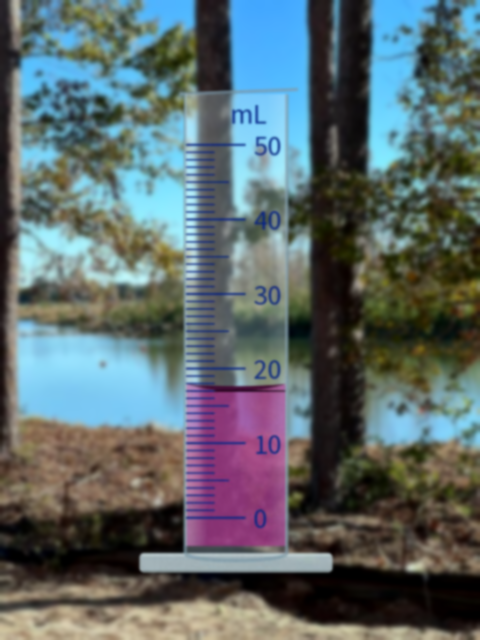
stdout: 17 mL
